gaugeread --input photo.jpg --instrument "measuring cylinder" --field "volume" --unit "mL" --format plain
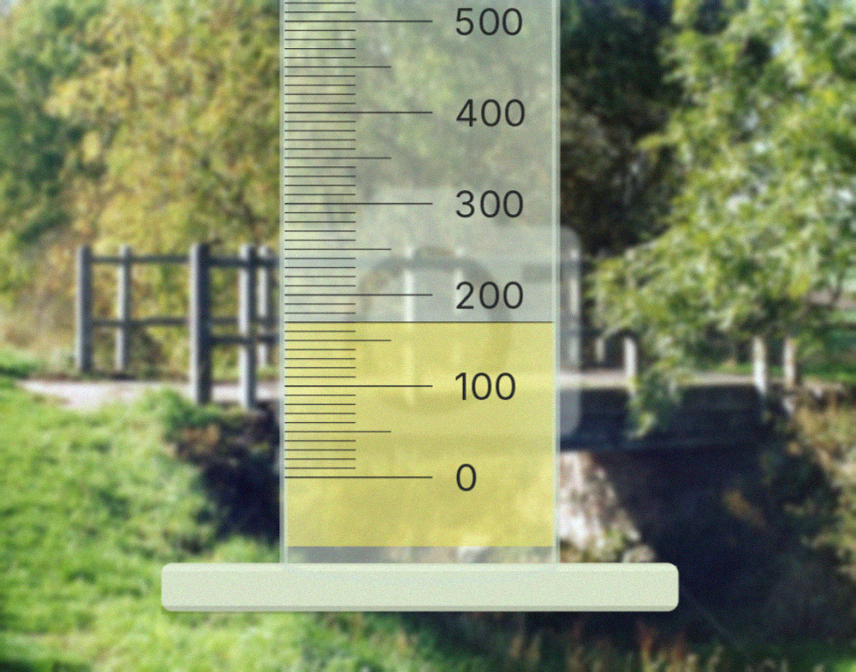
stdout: 170 mL
